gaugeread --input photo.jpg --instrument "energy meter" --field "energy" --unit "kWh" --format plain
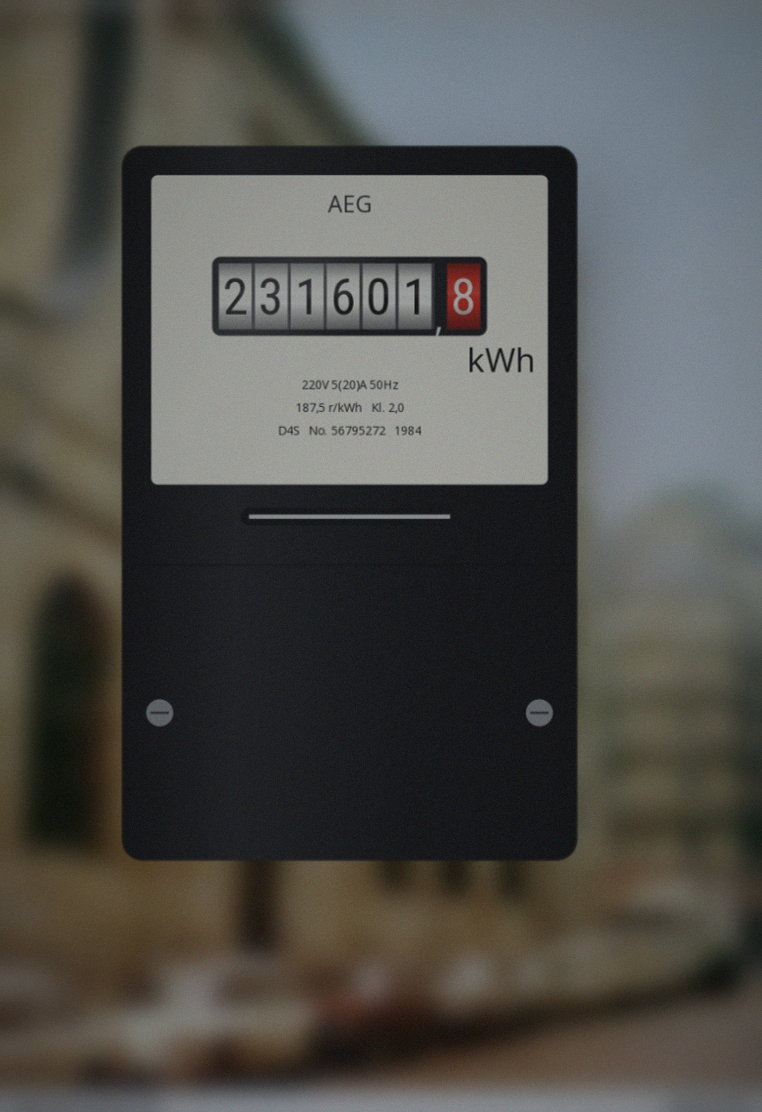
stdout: 231601.8 kWh
